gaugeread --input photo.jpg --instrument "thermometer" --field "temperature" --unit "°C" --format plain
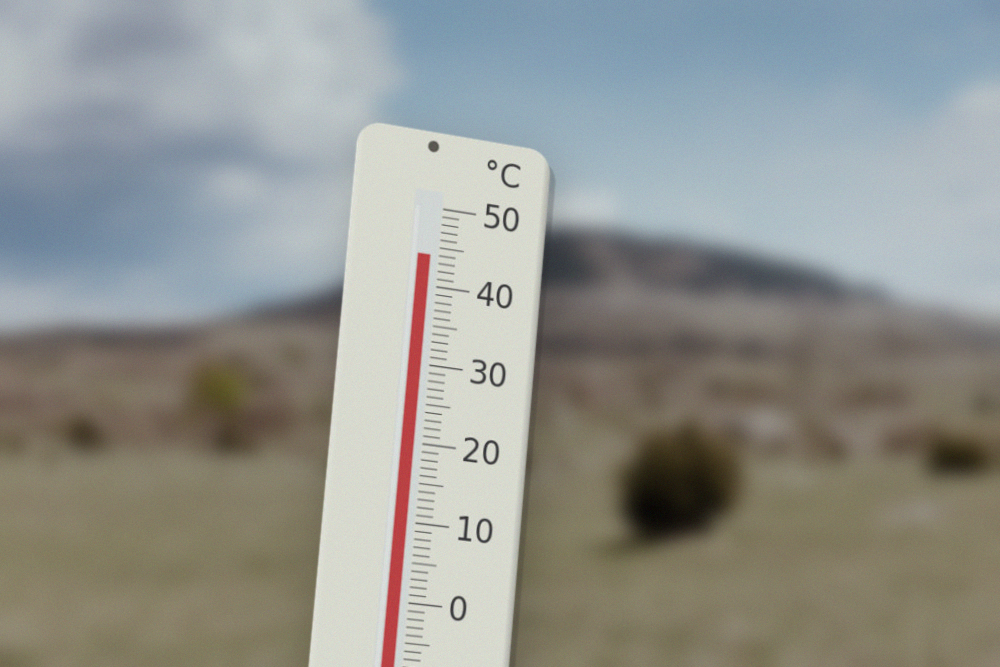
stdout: 44 °C
